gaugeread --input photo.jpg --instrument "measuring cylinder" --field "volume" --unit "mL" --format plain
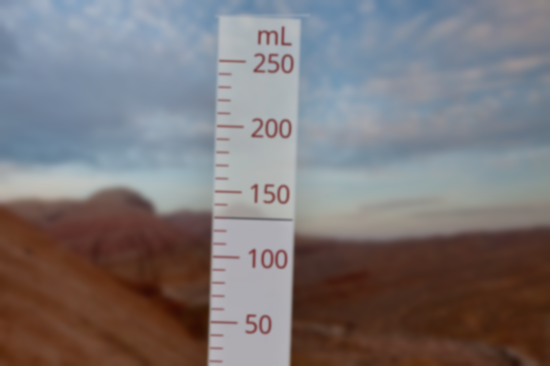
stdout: 130 mL
